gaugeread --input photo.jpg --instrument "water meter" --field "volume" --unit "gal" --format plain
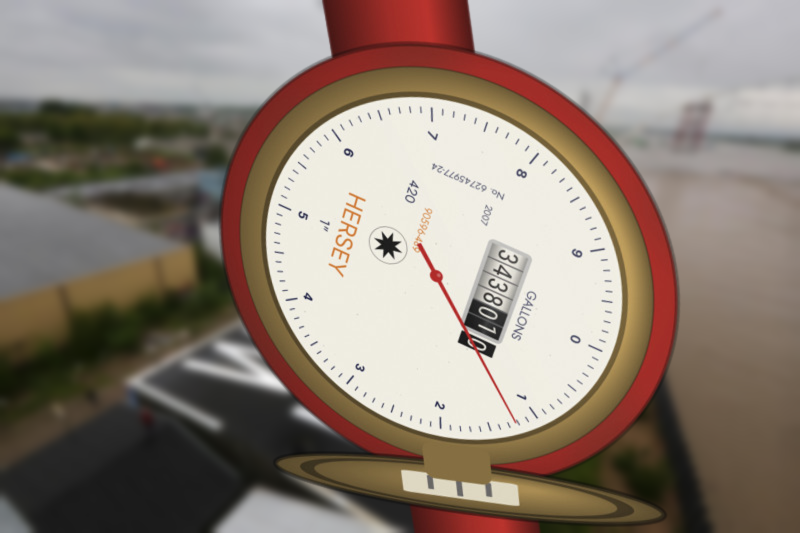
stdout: 3438011.2 gal
